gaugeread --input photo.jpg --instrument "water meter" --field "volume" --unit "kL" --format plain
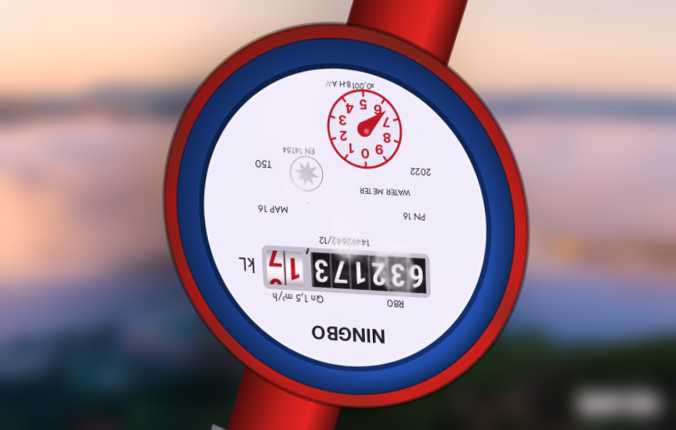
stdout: 632173.166 kL
